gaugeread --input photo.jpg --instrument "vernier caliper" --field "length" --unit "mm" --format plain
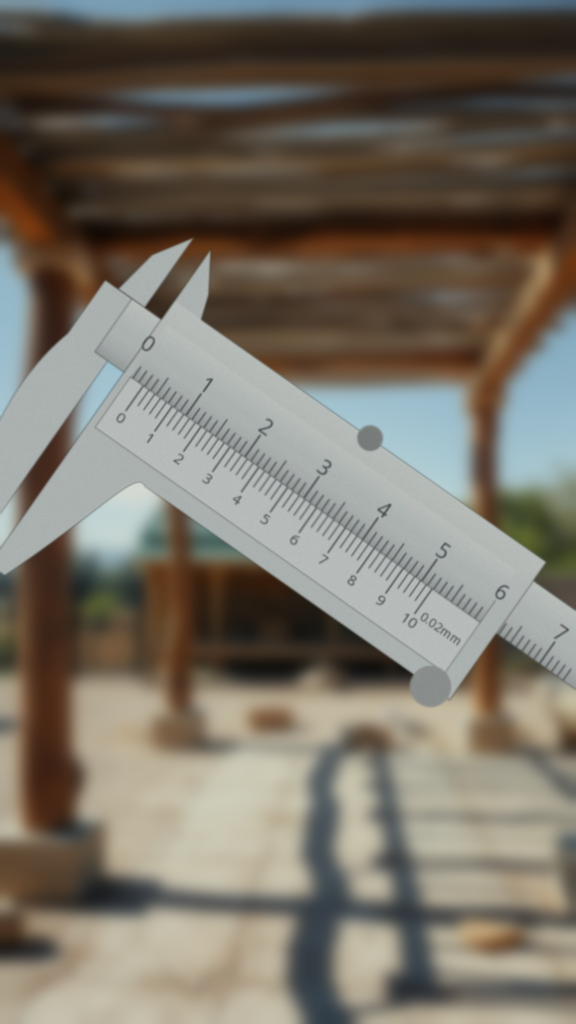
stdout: 2.8 mm
